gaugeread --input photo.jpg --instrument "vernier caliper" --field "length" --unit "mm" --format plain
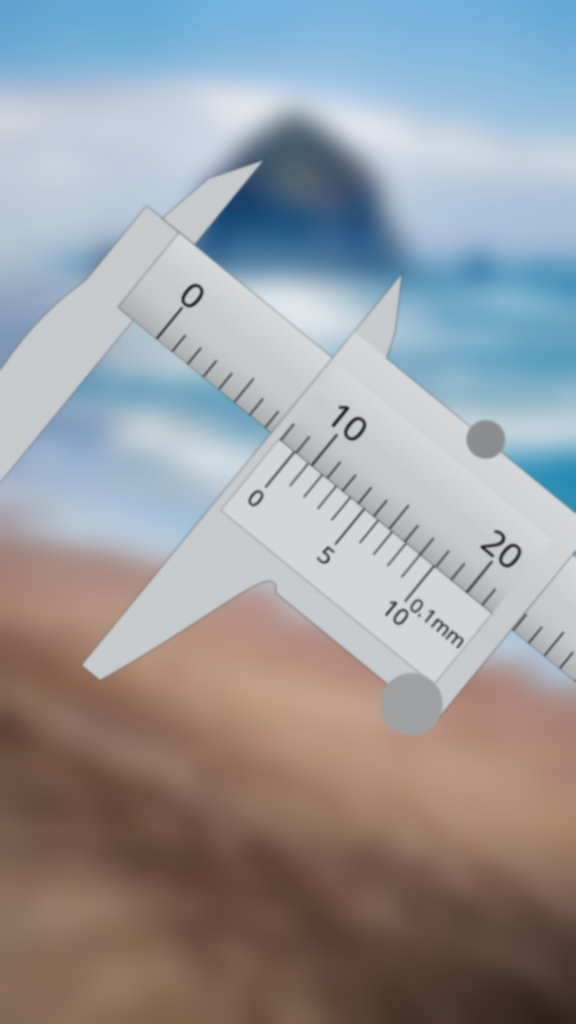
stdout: 8.9 mm
